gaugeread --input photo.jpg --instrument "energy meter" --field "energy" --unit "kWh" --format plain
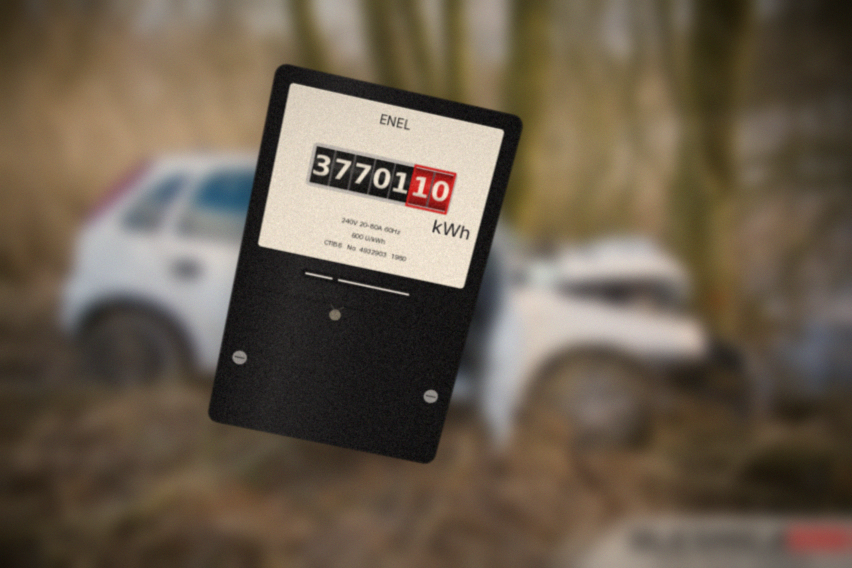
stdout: 37701.10 kWh
